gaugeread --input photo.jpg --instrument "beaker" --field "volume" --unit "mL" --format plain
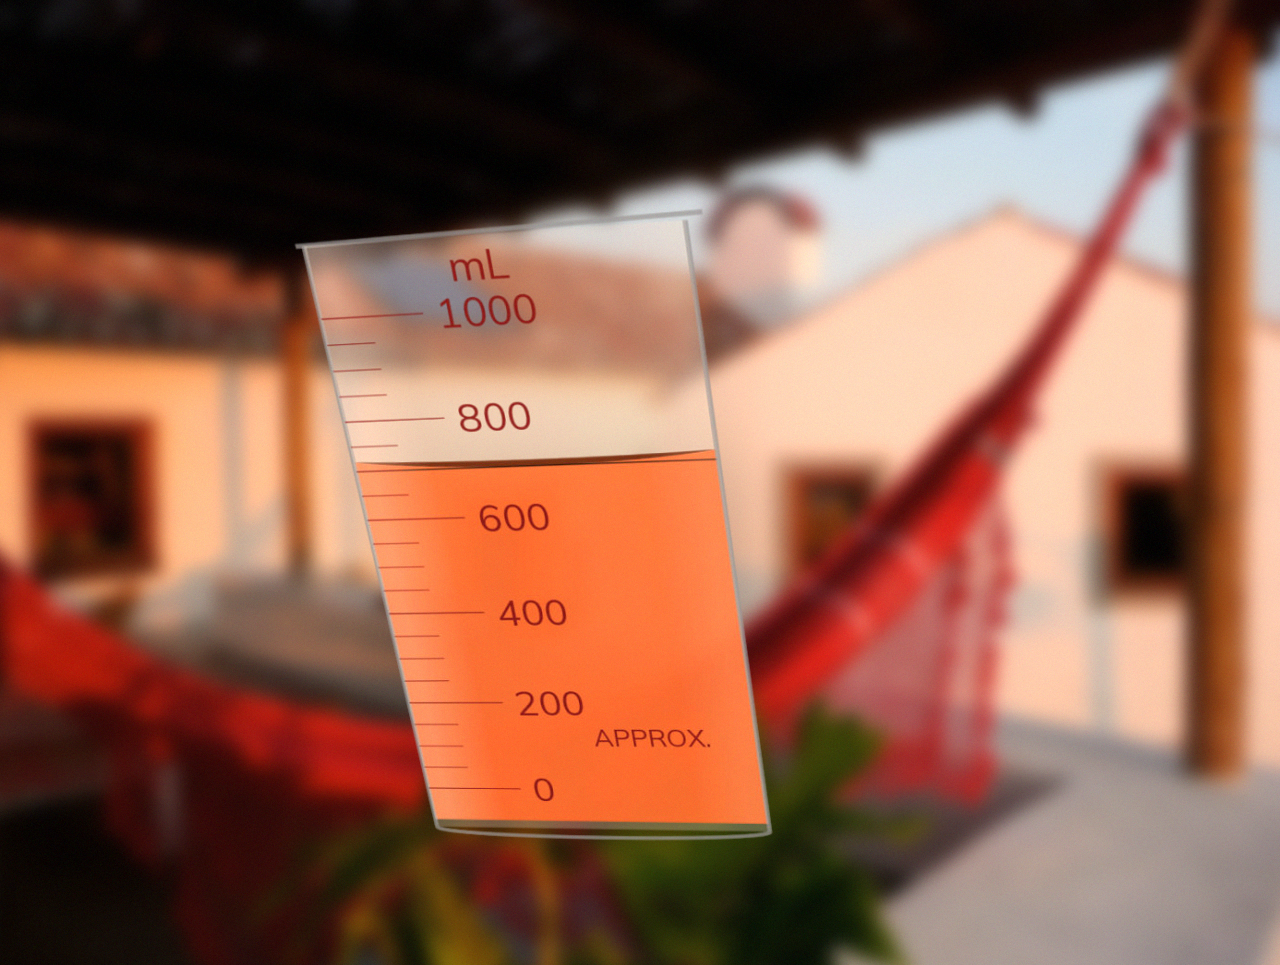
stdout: 700 mL
